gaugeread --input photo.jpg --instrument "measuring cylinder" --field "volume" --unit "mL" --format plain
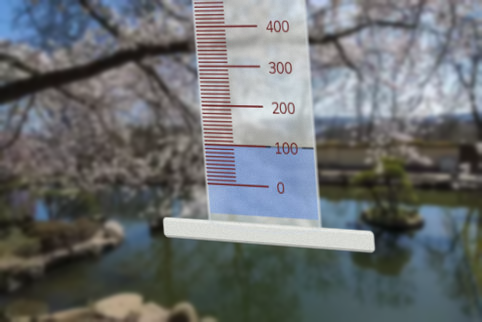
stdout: 100 mL
